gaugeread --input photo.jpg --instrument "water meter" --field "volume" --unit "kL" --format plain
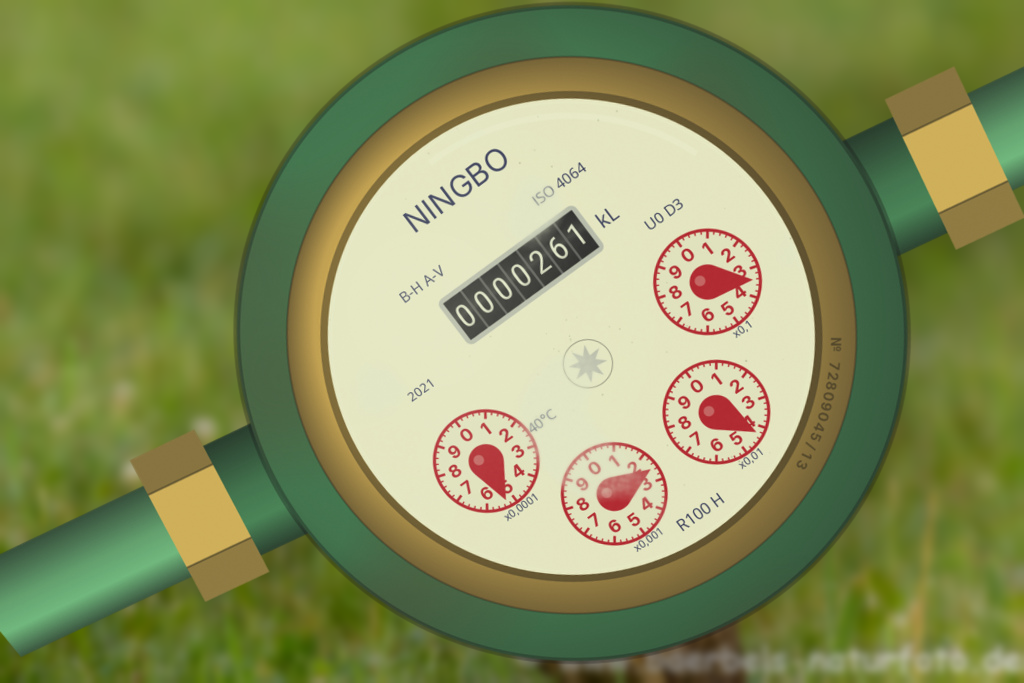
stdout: 261.3425 kL
